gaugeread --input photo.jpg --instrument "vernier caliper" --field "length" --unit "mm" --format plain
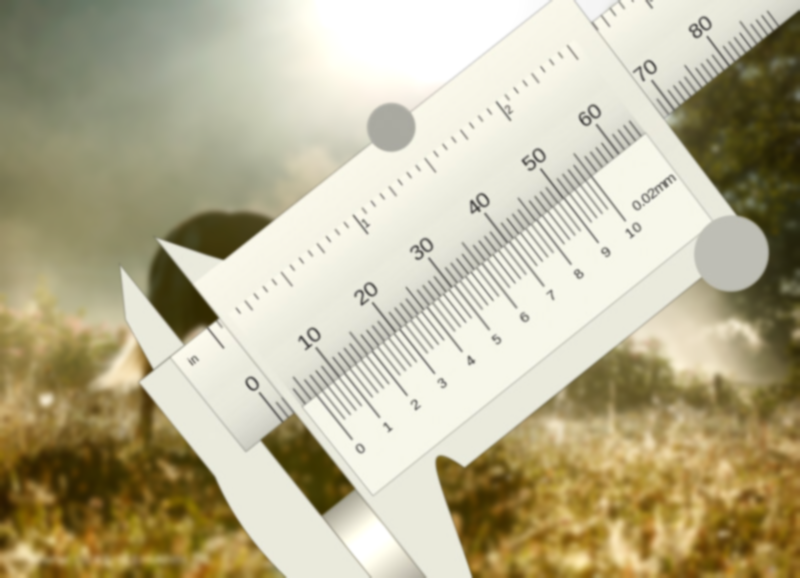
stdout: 6.0 mm
